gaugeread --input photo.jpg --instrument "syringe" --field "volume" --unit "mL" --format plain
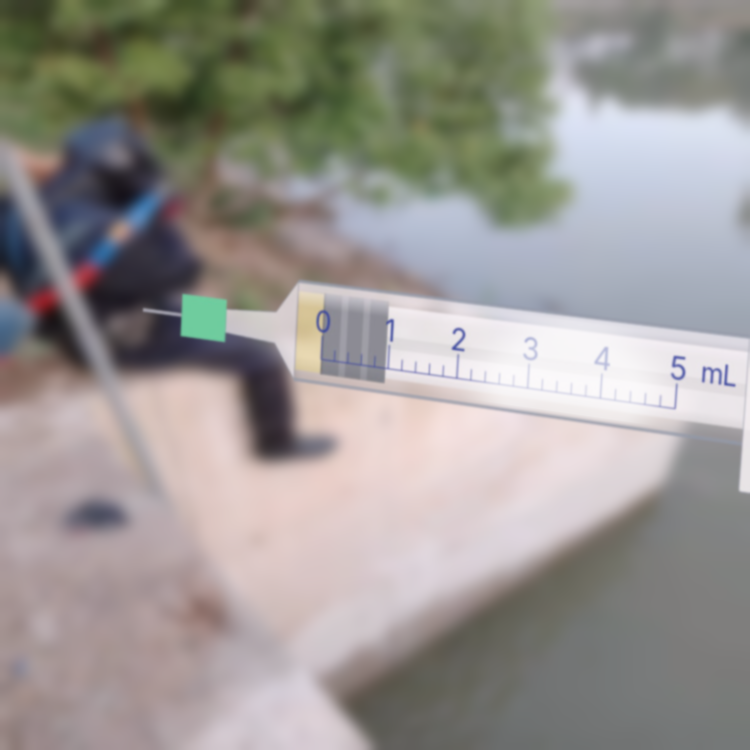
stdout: 0 mL
